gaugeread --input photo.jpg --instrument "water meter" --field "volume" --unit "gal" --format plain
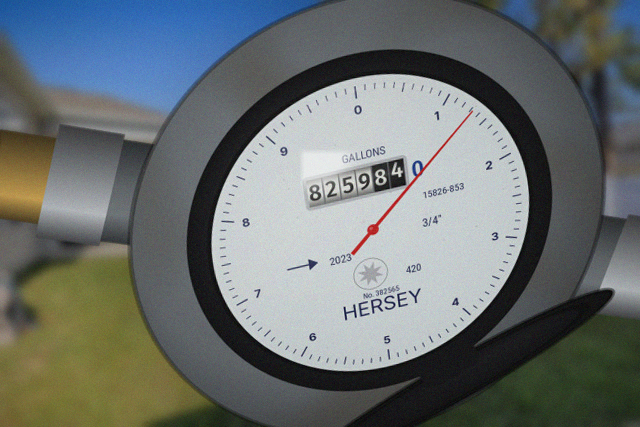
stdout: 8259841.3 gal
